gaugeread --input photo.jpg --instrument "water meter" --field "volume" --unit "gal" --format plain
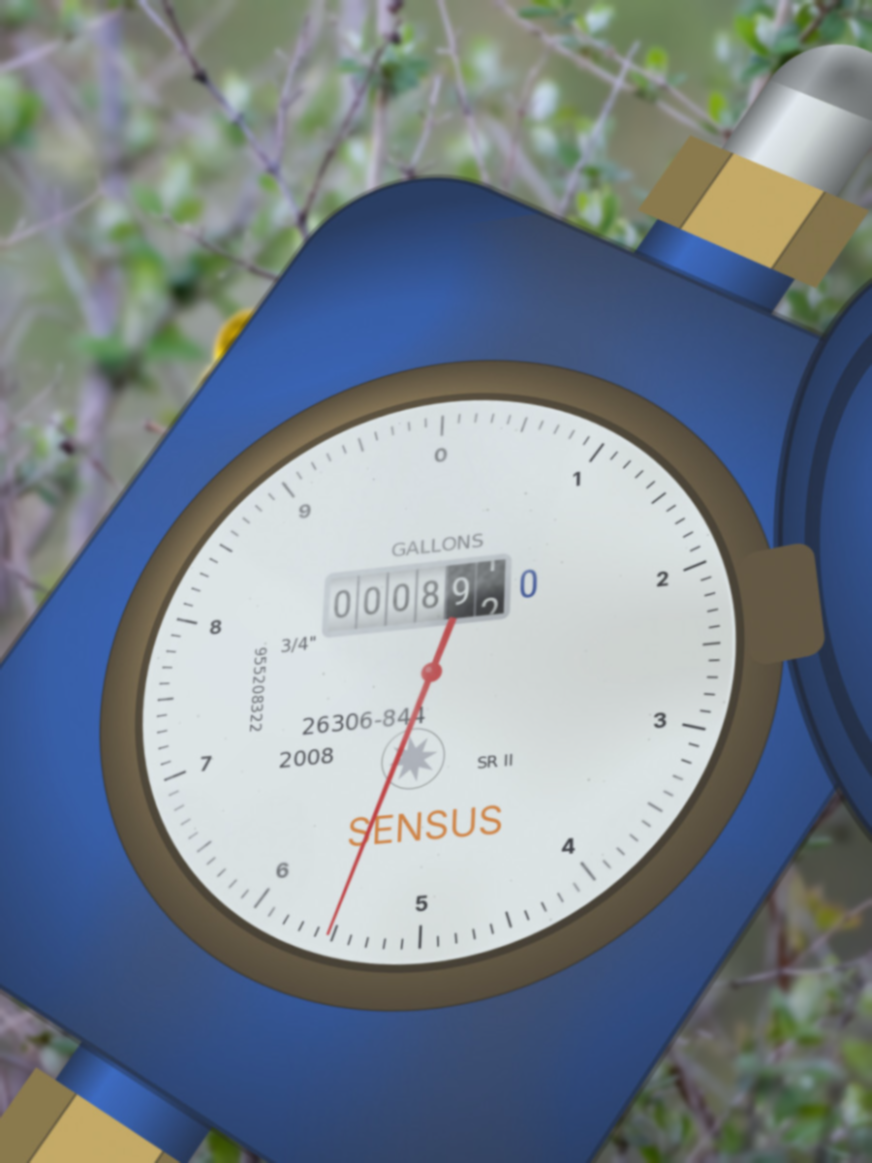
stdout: 8915.5 gal
